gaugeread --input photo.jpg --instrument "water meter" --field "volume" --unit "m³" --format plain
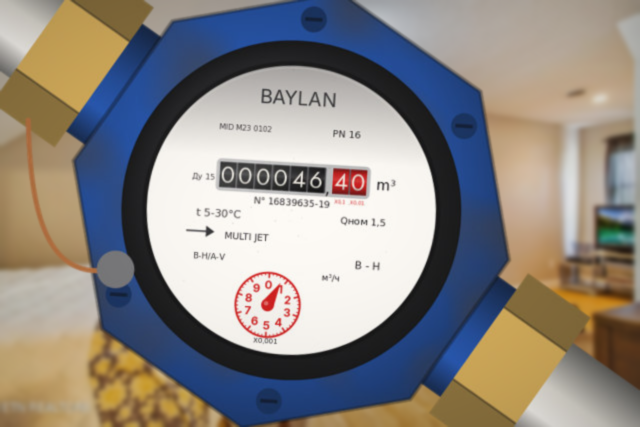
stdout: 46.400 m³
